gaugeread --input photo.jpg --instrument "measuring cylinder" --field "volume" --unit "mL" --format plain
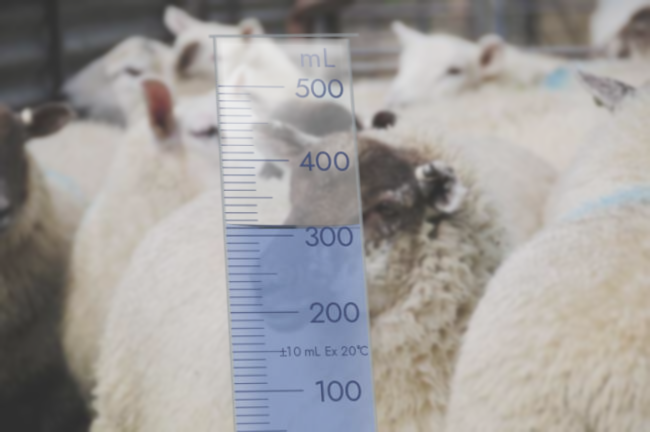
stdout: 310 mL
